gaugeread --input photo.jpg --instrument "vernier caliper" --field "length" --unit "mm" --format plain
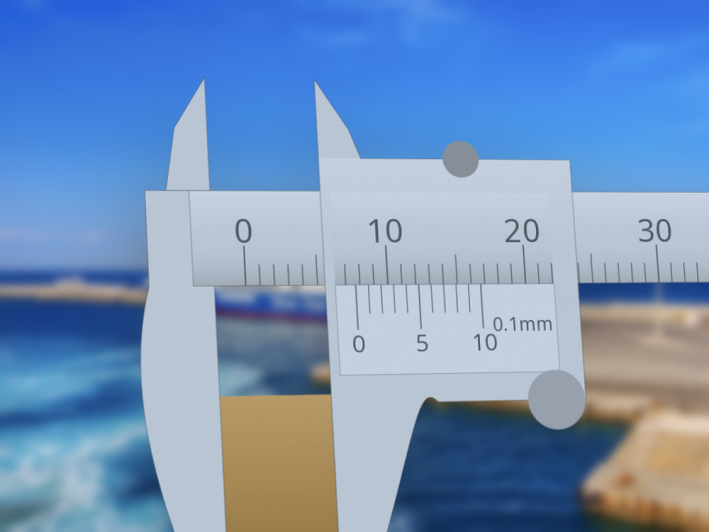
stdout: 7.7 mm
